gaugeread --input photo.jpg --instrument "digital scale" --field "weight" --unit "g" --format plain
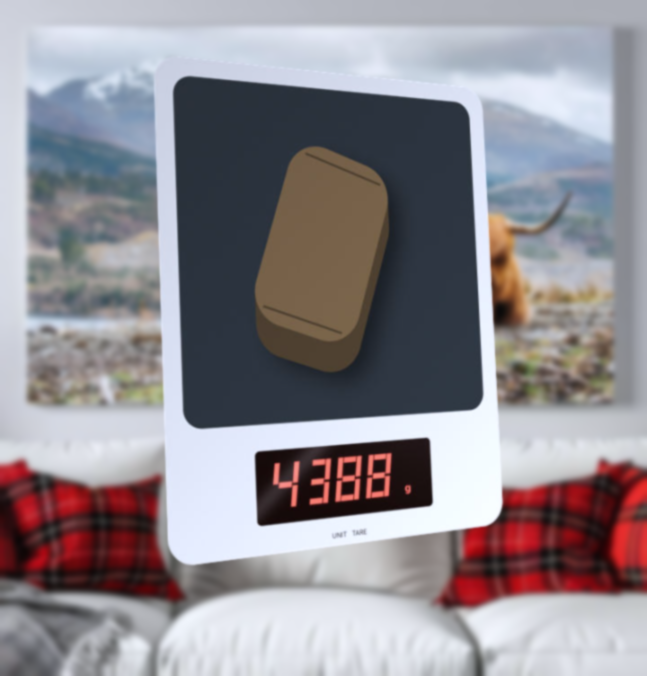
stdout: 4388 g
